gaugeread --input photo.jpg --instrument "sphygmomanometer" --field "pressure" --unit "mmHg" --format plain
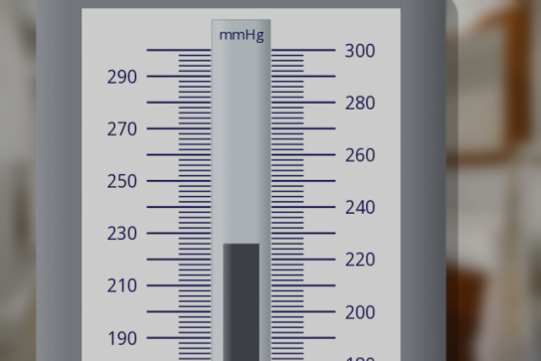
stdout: 226 mmHg
